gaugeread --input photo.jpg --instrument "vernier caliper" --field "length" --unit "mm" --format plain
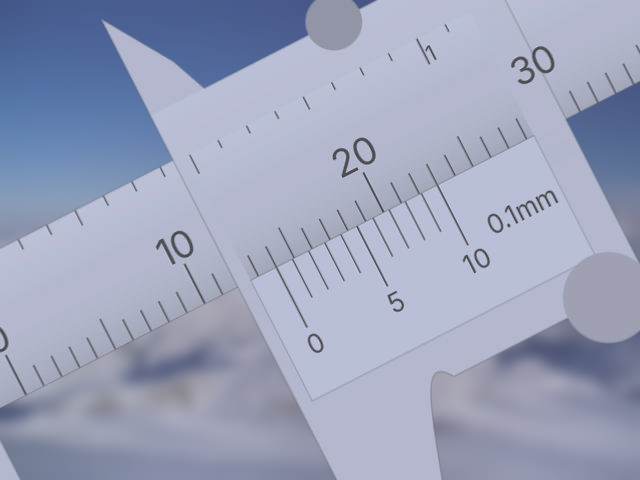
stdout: 14.0 mm
